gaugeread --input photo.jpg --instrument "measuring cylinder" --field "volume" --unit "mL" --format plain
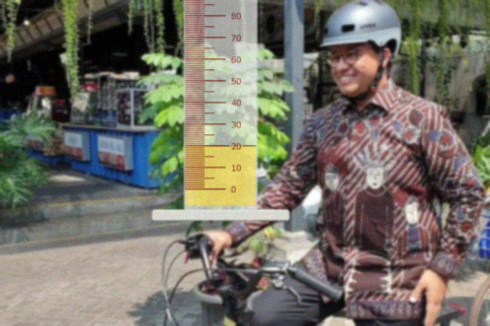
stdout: 20 mL
